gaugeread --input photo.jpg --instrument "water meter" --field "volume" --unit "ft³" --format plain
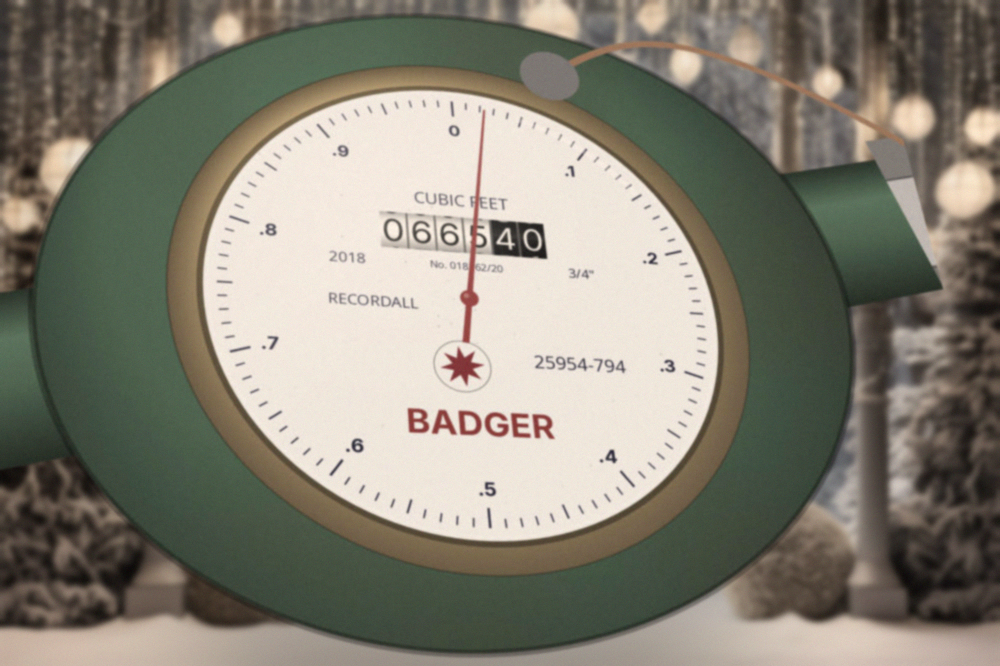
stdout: 66540.02 ft³
